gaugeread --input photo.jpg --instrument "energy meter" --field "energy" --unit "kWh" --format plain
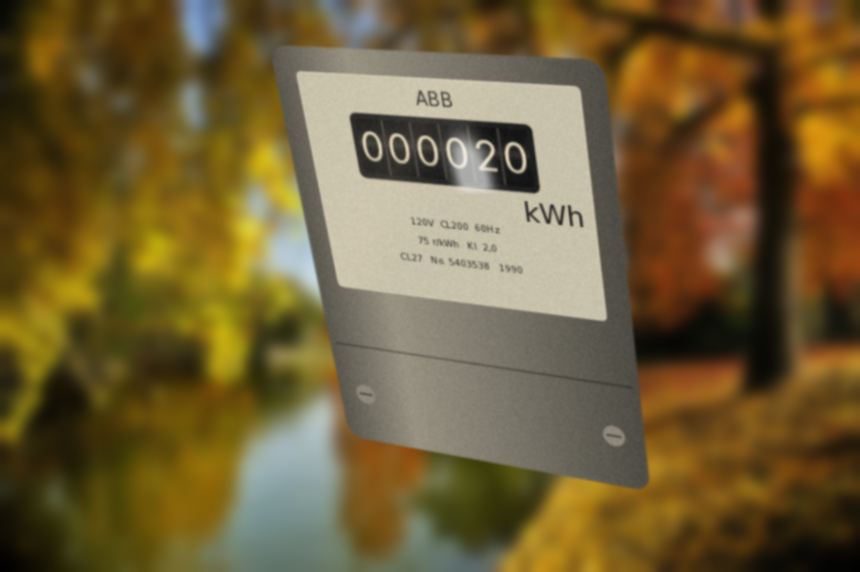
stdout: 20 kWh
